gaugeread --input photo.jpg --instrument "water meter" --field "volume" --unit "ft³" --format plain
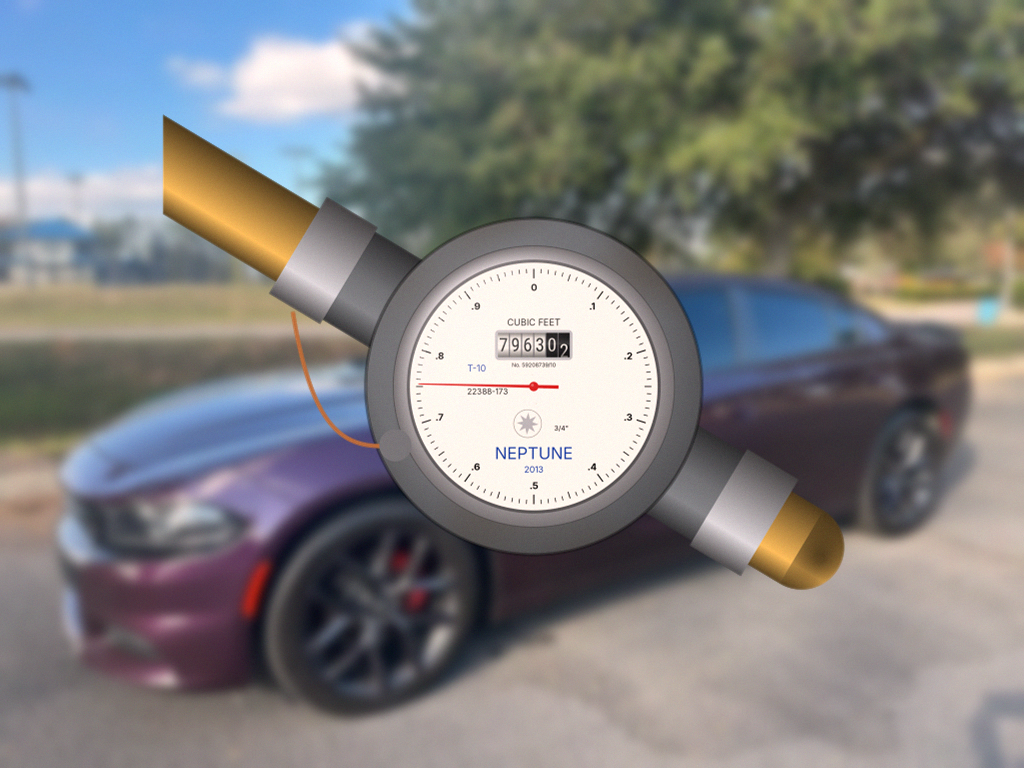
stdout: 796301.75 ft³
